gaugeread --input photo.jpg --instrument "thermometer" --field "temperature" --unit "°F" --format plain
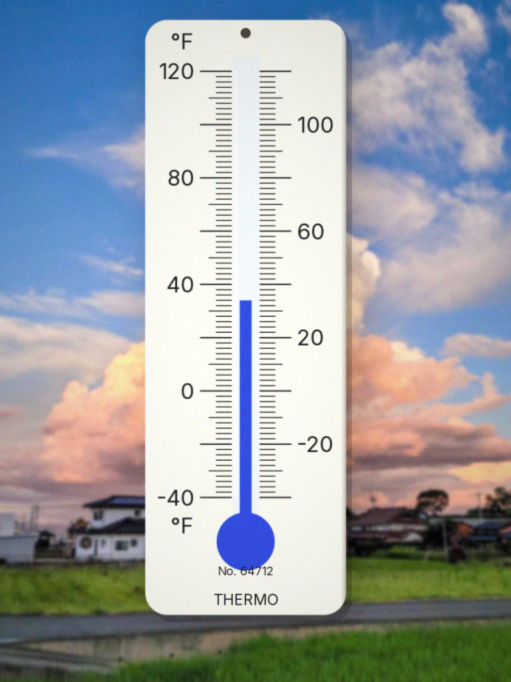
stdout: 34 °F
